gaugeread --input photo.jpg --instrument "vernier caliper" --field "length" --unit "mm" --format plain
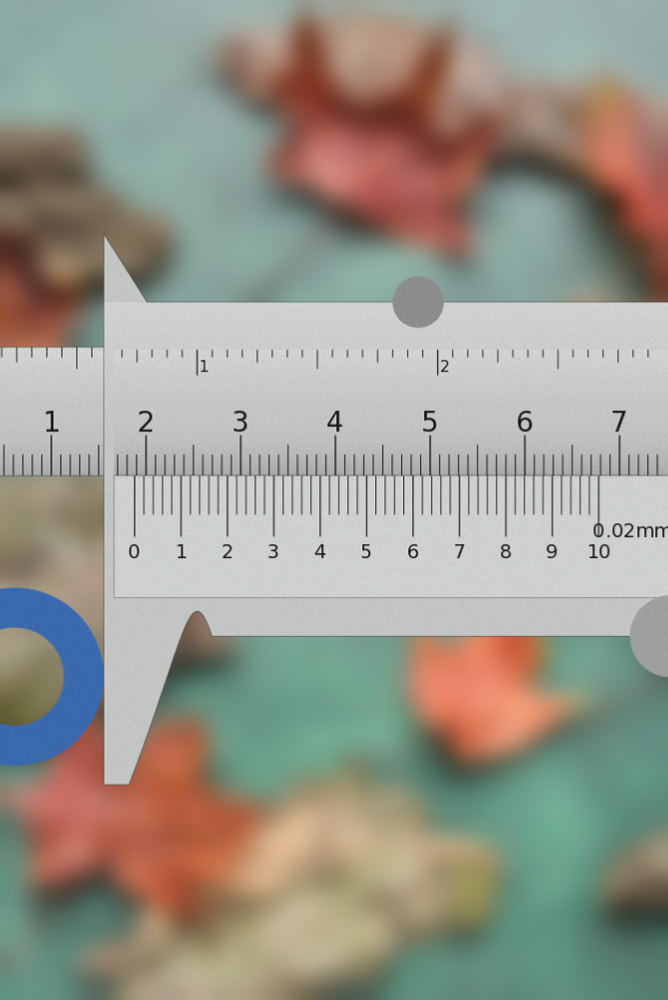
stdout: 18.8 mm
